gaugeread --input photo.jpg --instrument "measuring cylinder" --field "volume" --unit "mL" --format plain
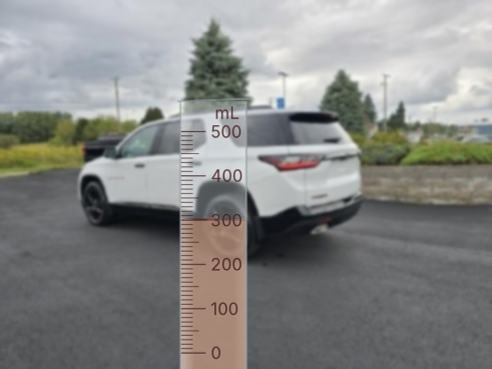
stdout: 300 mL
